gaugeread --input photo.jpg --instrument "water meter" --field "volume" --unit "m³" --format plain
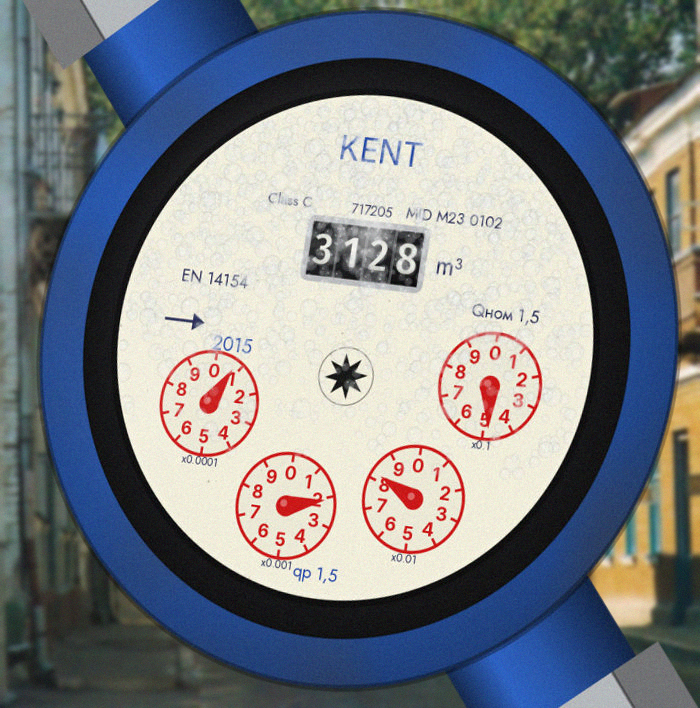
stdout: 3128.4820 m³
